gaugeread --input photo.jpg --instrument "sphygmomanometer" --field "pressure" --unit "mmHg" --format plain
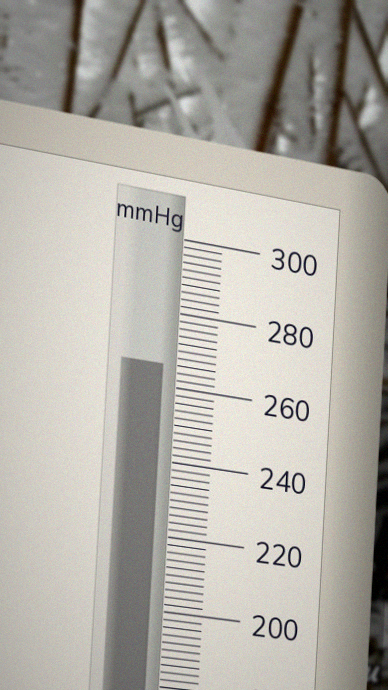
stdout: 266 mmHg
